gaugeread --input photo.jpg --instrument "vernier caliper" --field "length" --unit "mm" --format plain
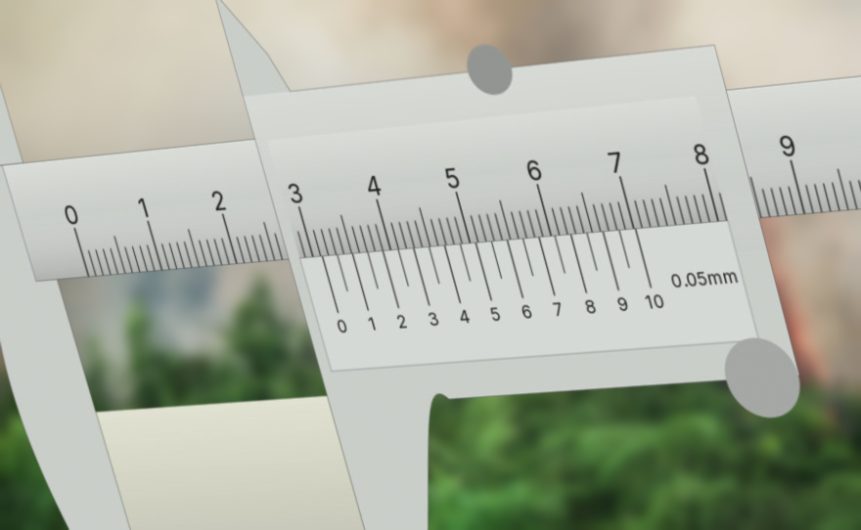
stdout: 31.2 mm
